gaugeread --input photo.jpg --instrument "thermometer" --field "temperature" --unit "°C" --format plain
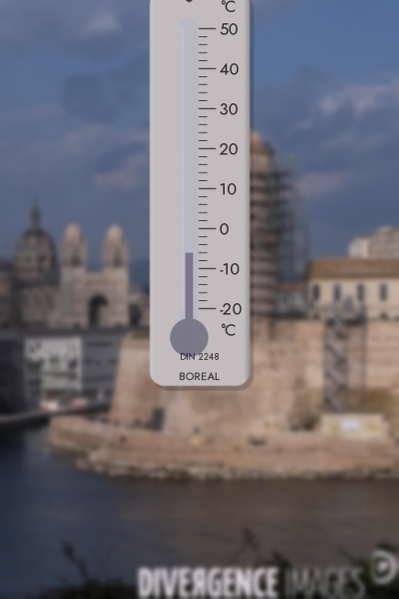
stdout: -6 °C
